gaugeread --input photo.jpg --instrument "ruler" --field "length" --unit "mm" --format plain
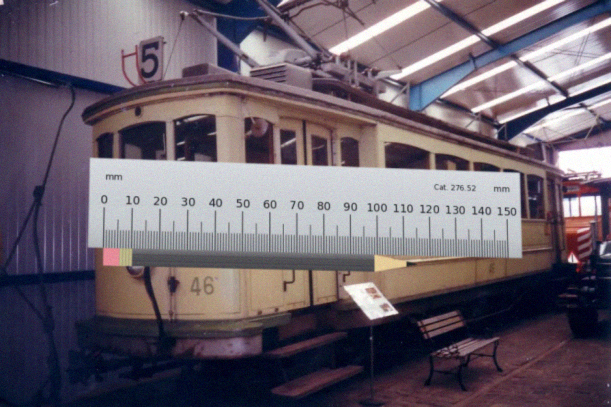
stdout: 115 mm
